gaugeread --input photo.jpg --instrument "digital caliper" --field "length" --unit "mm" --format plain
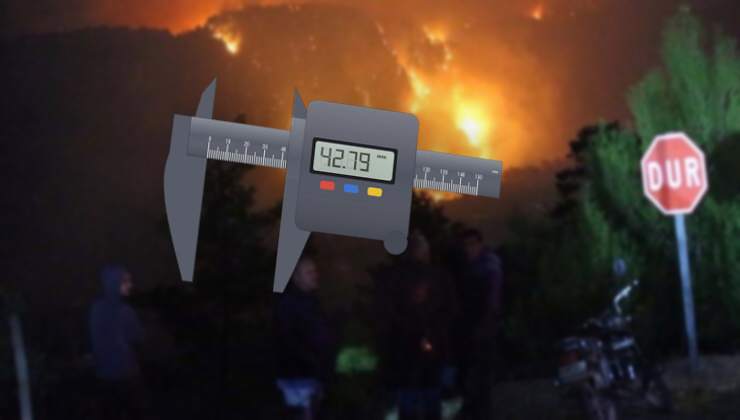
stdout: 42.79 mm
